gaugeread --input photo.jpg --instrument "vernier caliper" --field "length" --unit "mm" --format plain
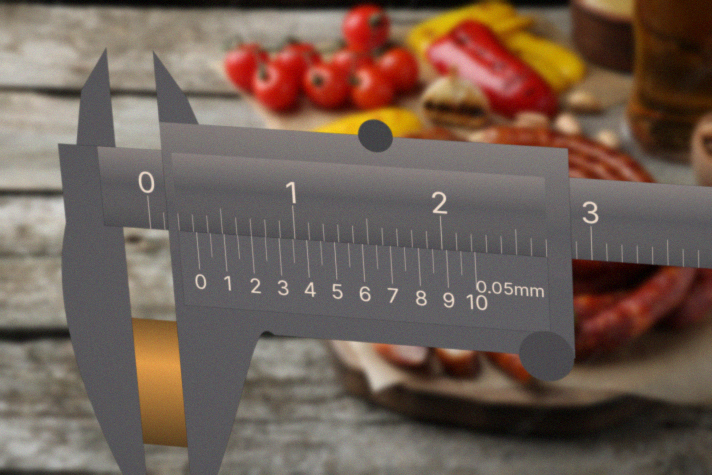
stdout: 3.2 mm
